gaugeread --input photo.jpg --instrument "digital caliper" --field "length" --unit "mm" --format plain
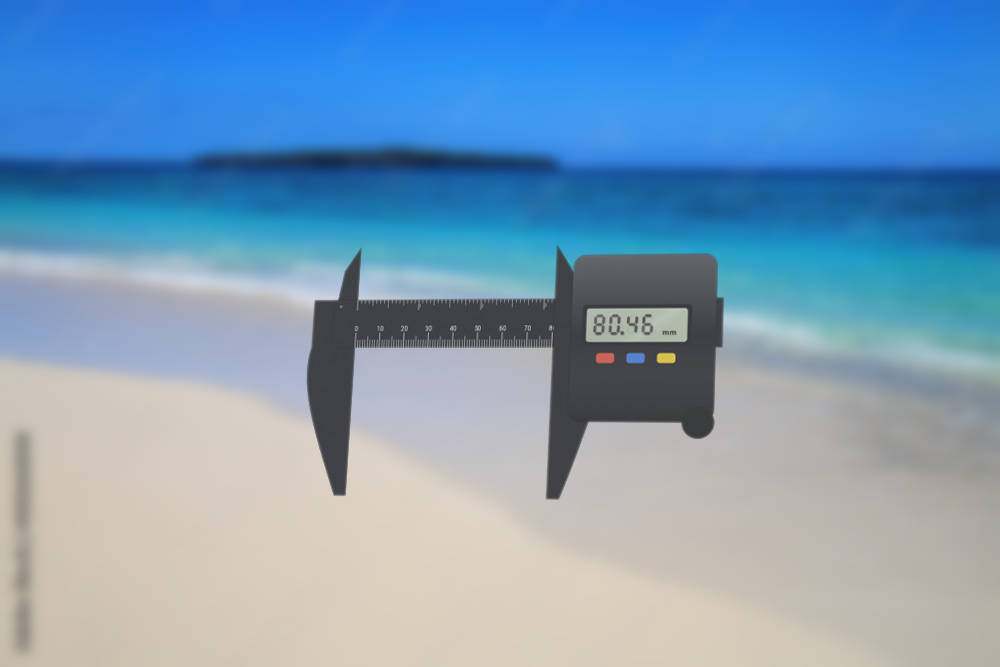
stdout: 80.46 mm
